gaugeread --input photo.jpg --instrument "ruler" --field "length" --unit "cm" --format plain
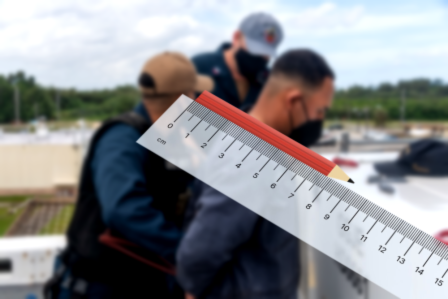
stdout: 9 cm
